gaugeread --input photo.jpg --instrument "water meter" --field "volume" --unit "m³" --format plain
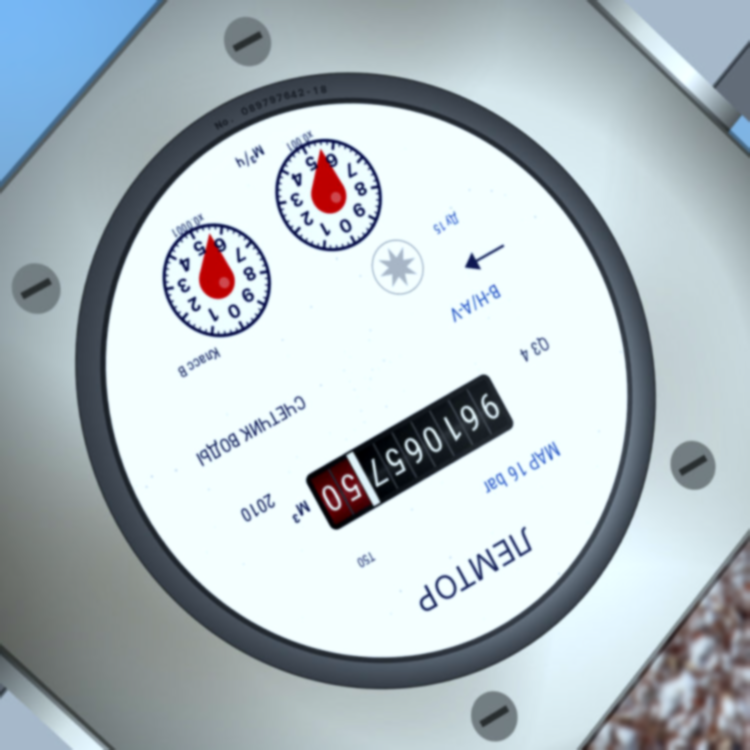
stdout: 9610657.5055 m³
